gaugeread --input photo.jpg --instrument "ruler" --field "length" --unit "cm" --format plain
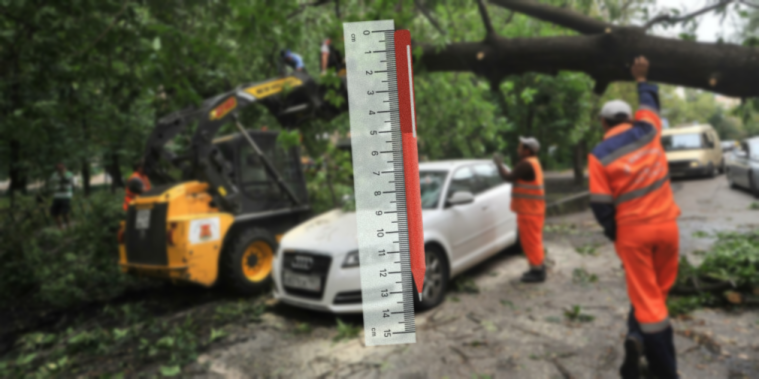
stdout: 13.5 cm
